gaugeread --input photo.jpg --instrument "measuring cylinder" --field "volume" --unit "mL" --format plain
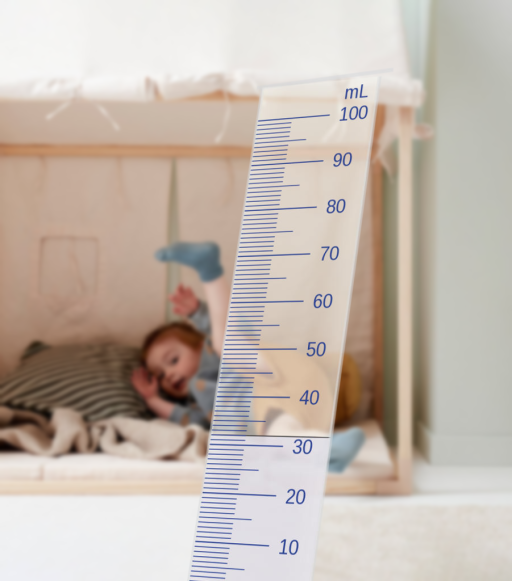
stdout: 32 mL
